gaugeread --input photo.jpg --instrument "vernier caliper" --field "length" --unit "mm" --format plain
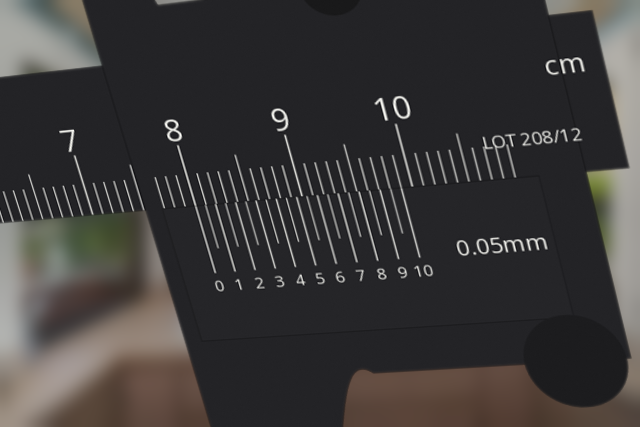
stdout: 80.0 mm
